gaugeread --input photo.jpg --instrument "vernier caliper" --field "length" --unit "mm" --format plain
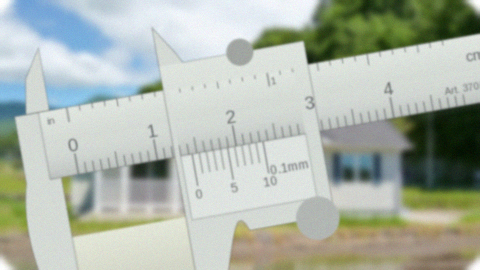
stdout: 14.4 mm
